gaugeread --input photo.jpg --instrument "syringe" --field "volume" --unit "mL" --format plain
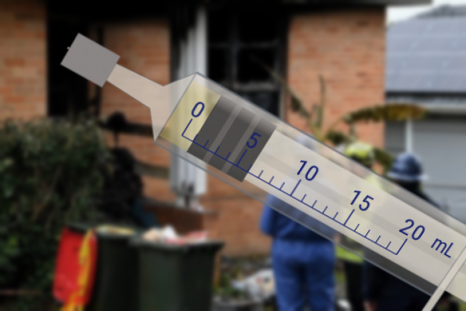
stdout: 1 mL
